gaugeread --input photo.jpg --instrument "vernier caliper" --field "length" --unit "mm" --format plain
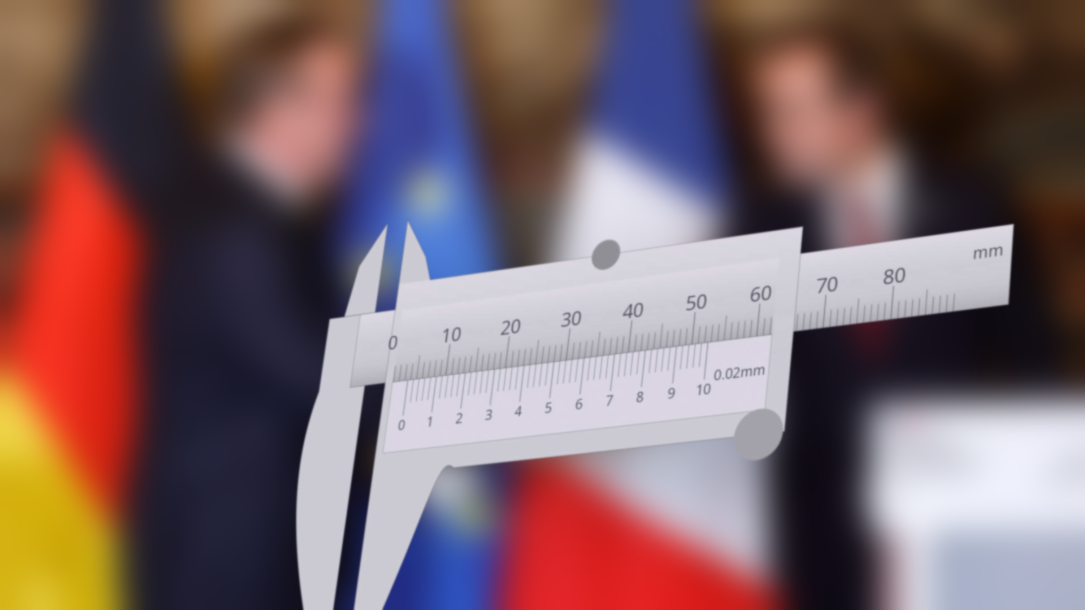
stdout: 3.5 mm
